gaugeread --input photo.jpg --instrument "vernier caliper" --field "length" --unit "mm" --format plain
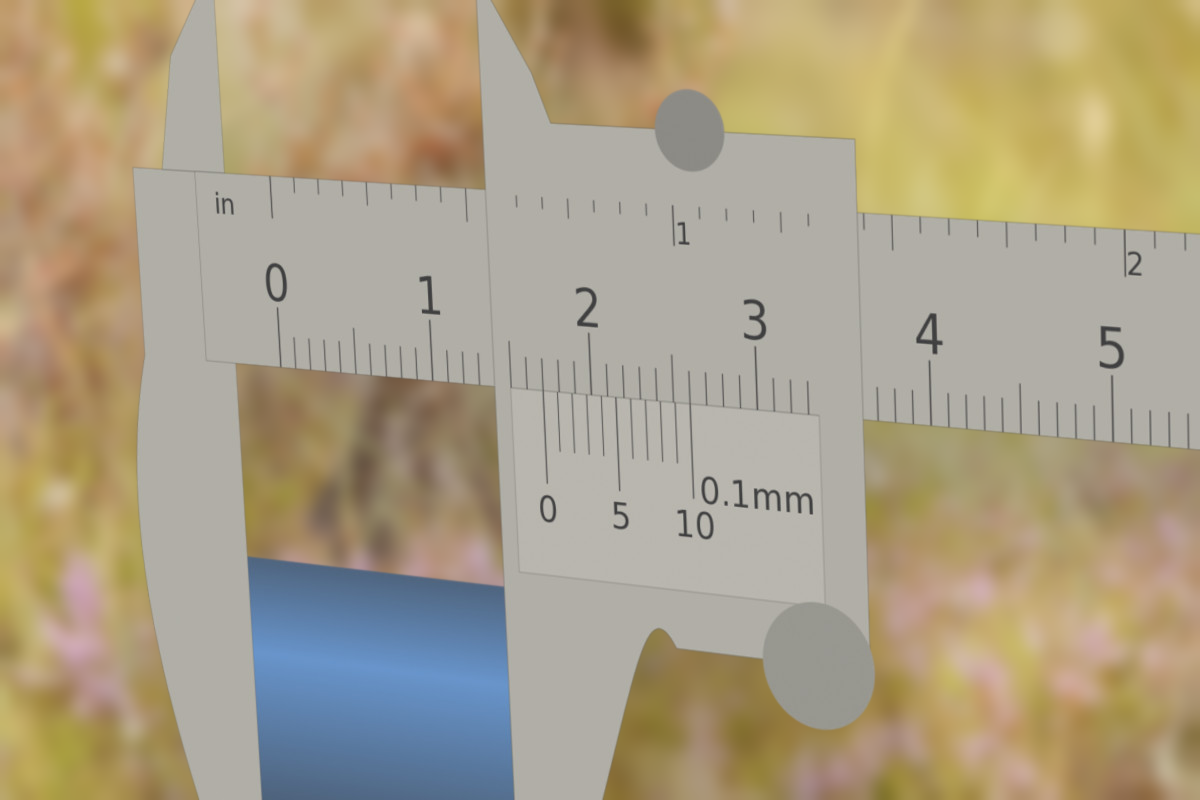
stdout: 17.0 mm
